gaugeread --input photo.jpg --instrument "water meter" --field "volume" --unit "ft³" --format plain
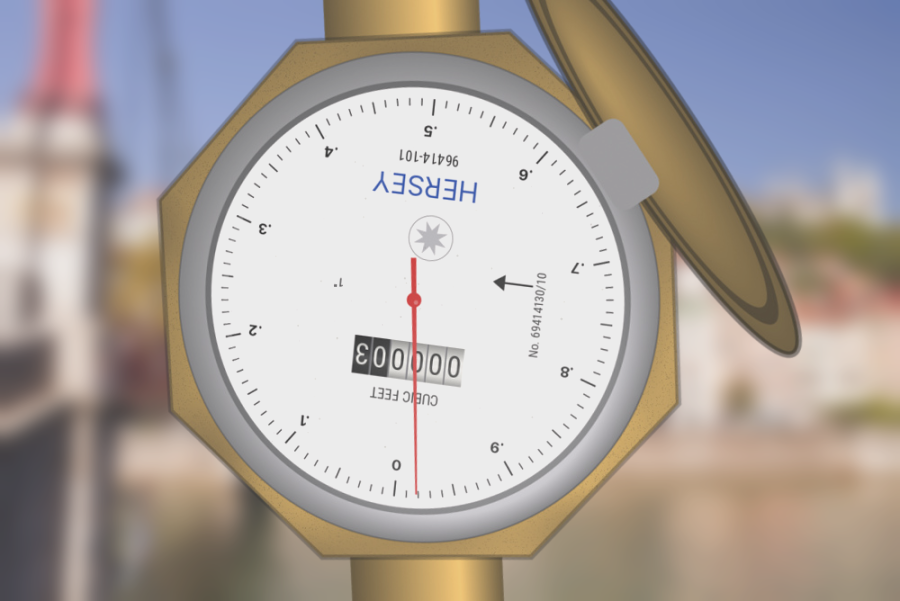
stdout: 2.98 ft³
